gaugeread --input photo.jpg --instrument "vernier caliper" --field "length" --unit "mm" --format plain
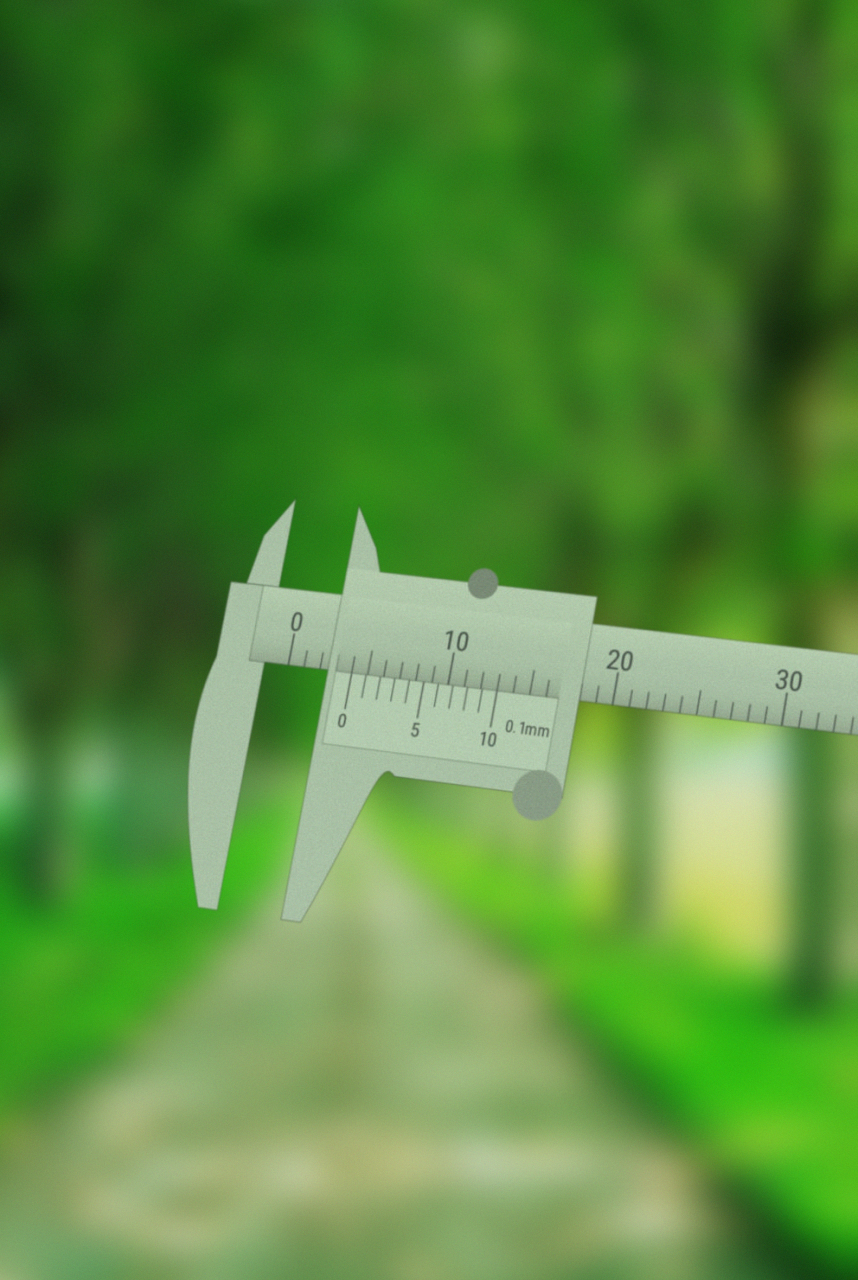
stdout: 4.0 mm
